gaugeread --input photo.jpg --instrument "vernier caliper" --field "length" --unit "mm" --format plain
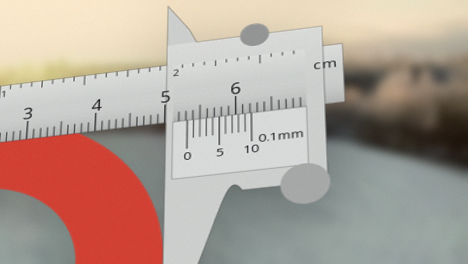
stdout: 53.2 mm
